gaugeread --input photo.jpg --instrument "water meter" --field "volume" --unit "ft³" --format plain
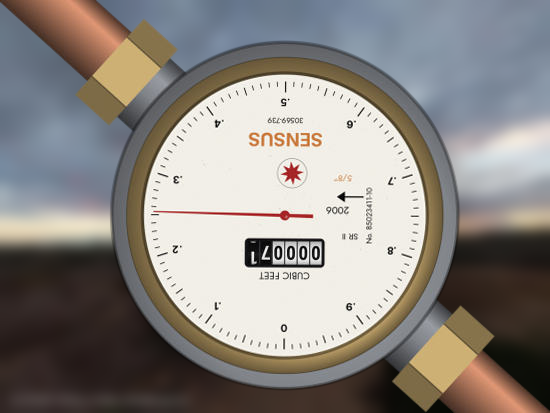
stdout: 71.25 ft³
